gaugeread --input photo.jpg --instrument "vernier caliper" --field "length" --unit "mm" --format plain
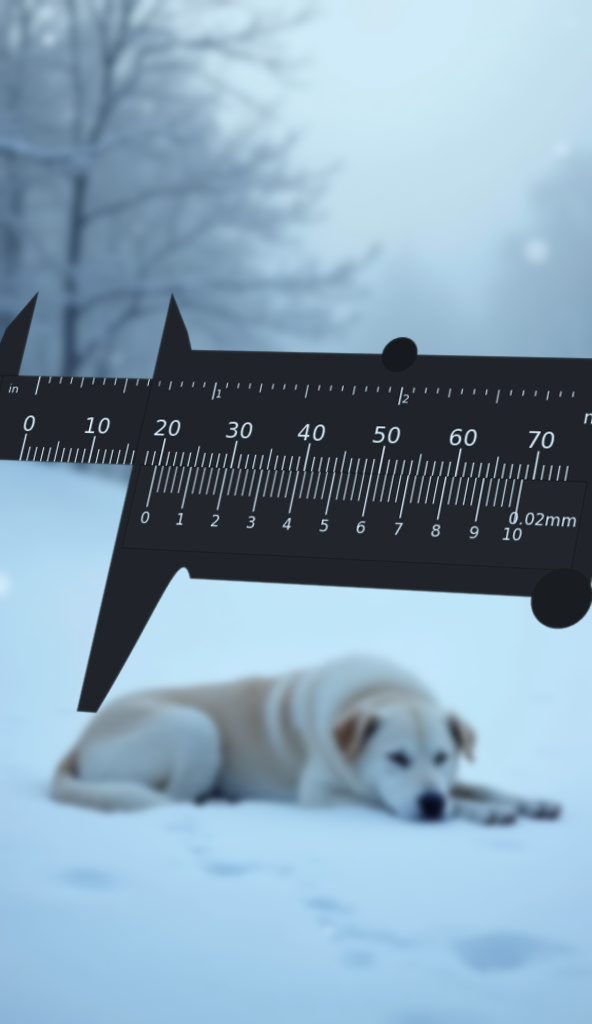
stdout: 19.6 mm
